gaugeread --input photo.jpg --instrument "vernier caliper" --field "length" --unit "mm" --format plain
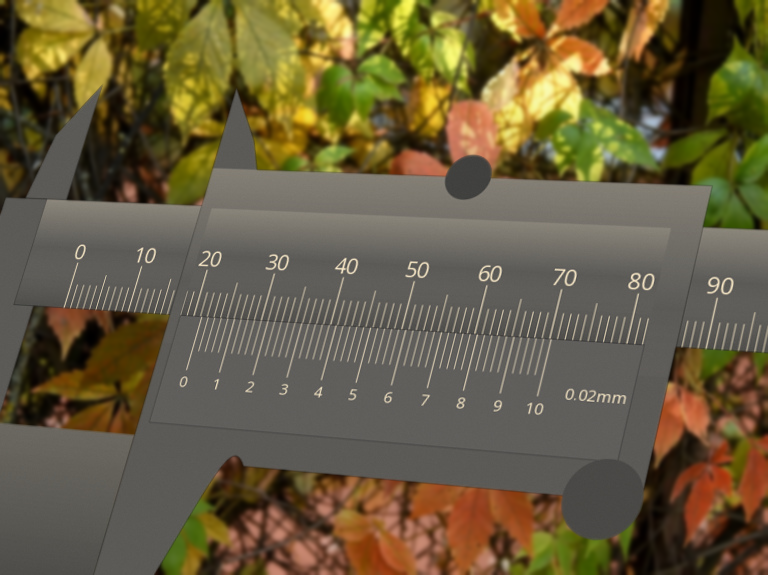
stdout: 21.2 mm
